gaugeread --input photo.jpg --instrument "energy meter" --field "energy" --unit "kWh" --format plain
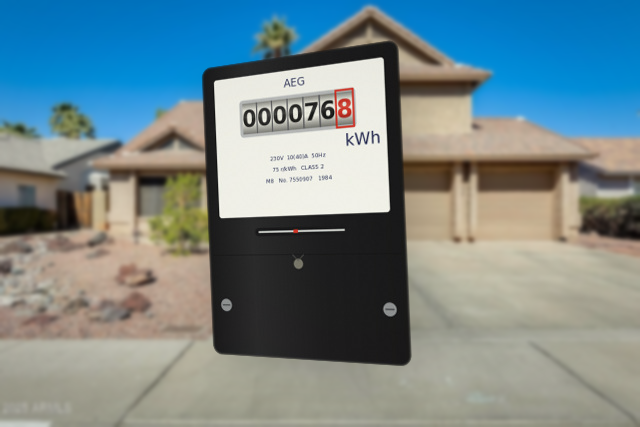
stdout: 76.8 kWh
